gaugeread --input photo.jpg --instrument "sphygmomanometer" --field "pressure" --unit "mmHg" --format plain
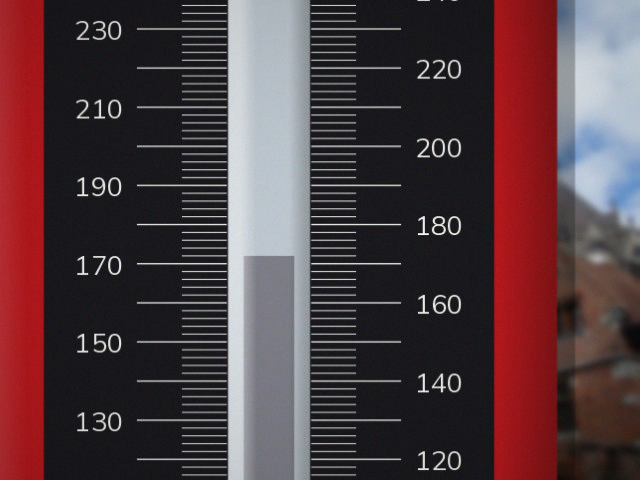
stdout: 172 mmHg
